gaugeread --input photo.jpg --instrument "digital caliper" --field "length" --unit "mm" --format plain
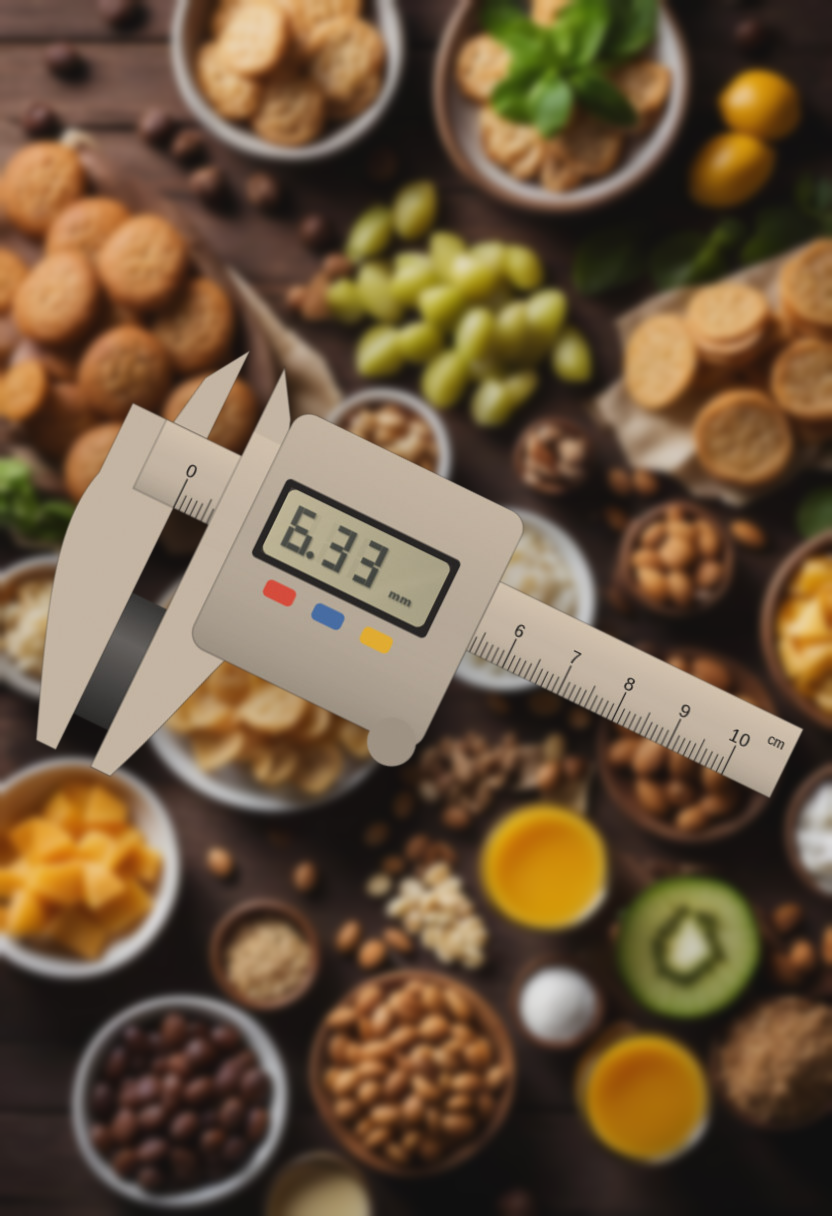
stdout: 6.33 mm
